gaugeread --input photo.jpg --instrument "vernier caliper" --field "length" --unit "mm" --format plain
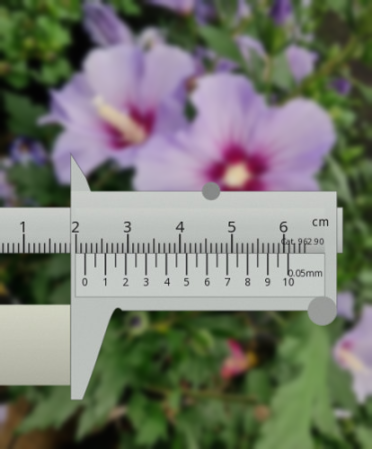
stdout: 21.8 mm
